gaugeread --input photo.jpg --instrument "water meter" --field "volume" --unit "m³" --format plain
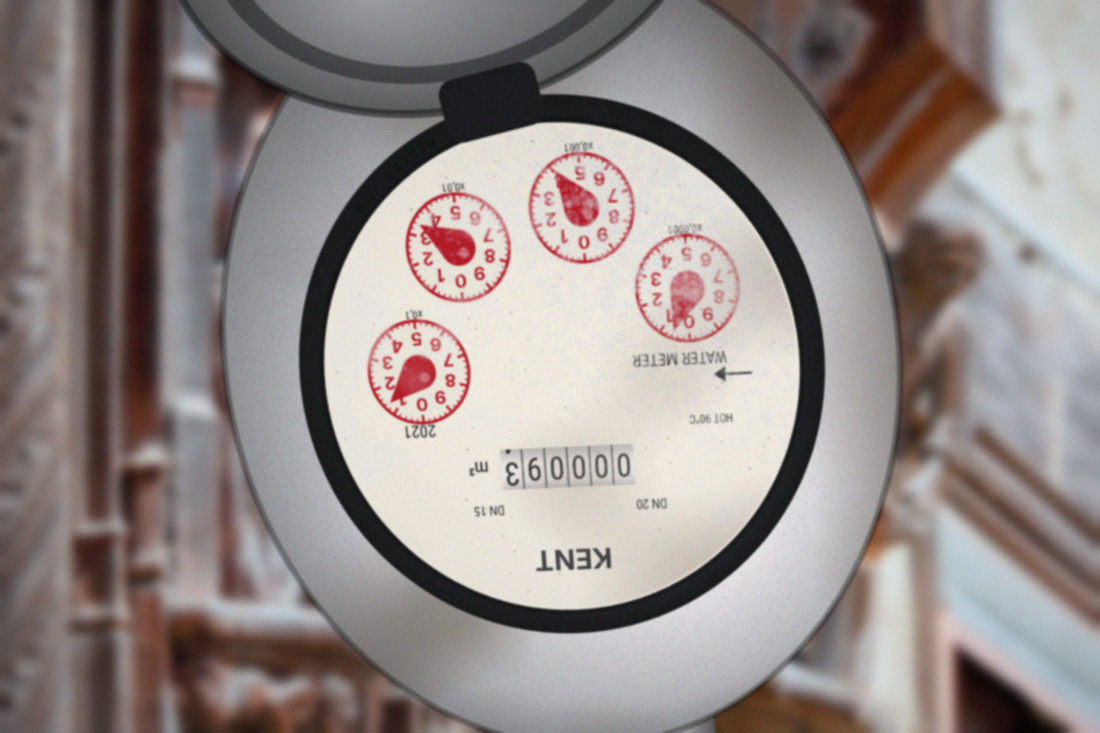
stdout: 93.1340 m³
